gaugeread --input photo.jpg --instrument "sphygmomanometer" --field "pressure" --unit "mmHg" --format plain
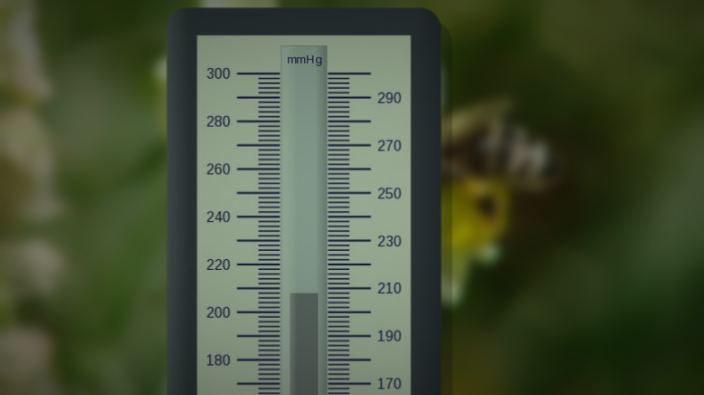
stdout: 208 mmHg
